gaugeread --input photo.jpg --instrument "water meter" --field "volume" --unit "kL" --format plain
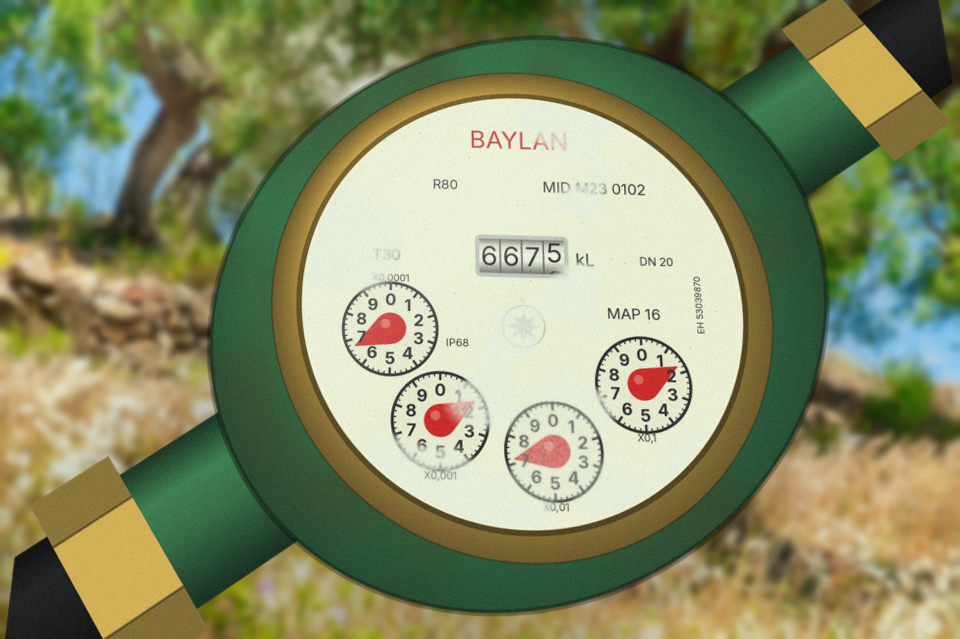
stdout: 6675.1716 kL
